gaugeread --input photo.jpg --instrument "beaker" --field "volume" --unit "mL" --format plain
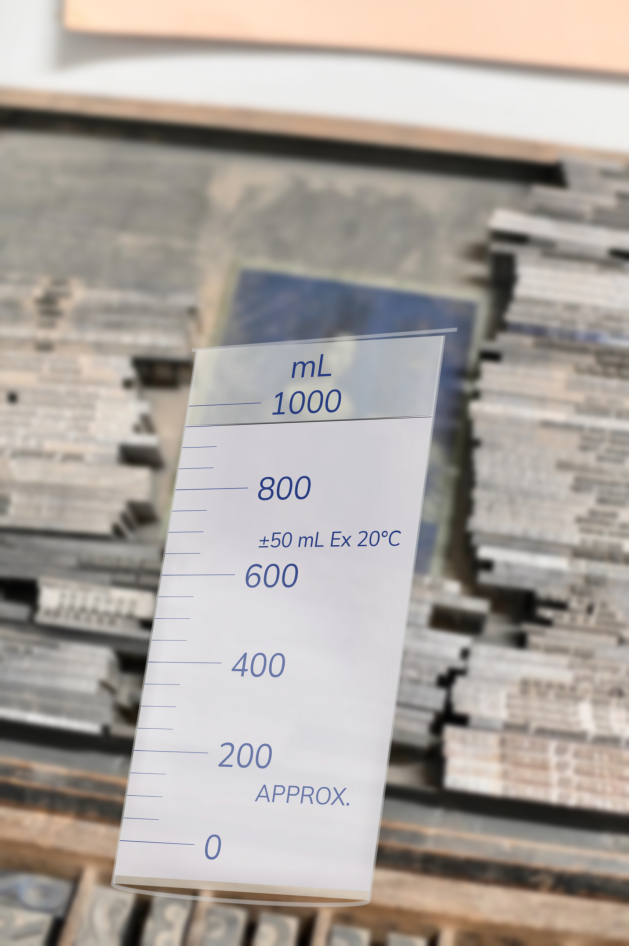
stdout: 950 mL
